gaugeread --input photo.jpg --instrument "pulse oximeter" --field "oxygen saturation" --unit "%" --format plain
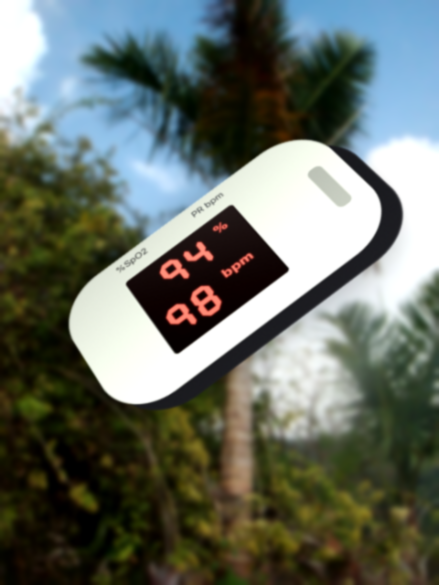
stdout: 94 %
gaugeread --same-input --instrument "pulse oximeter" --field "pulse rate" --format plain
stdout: 98 bpm
